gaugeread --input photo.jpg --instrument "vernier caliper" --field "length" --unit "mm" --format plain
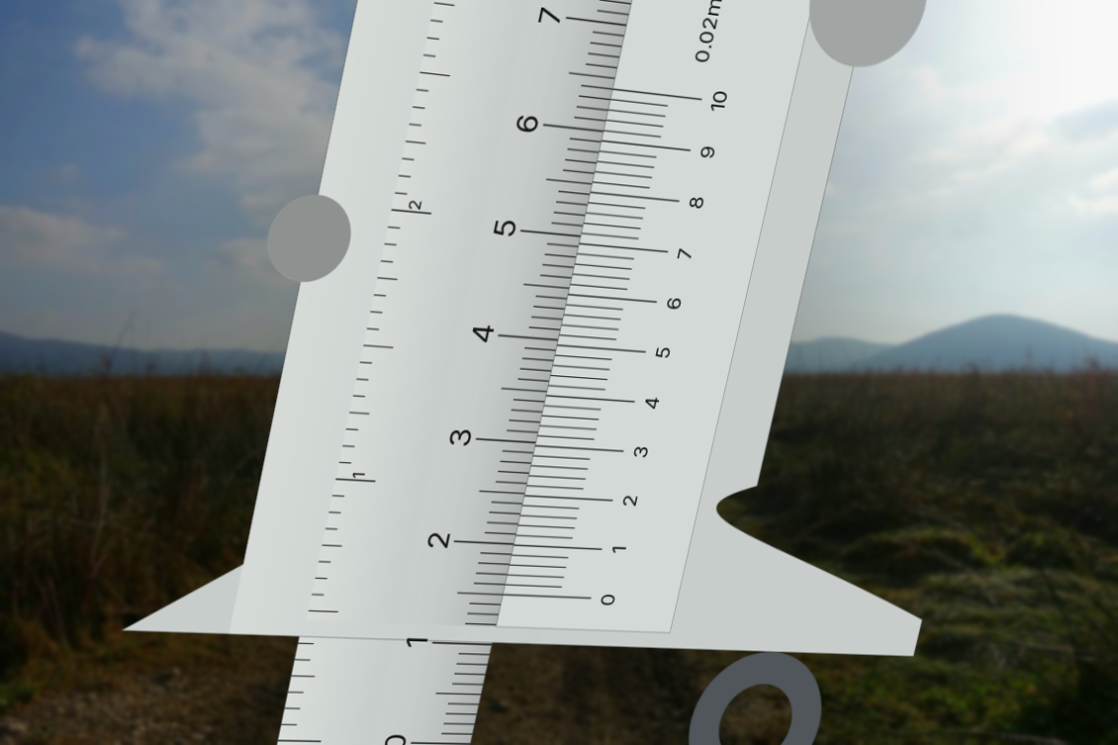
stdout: 15.0 mm
